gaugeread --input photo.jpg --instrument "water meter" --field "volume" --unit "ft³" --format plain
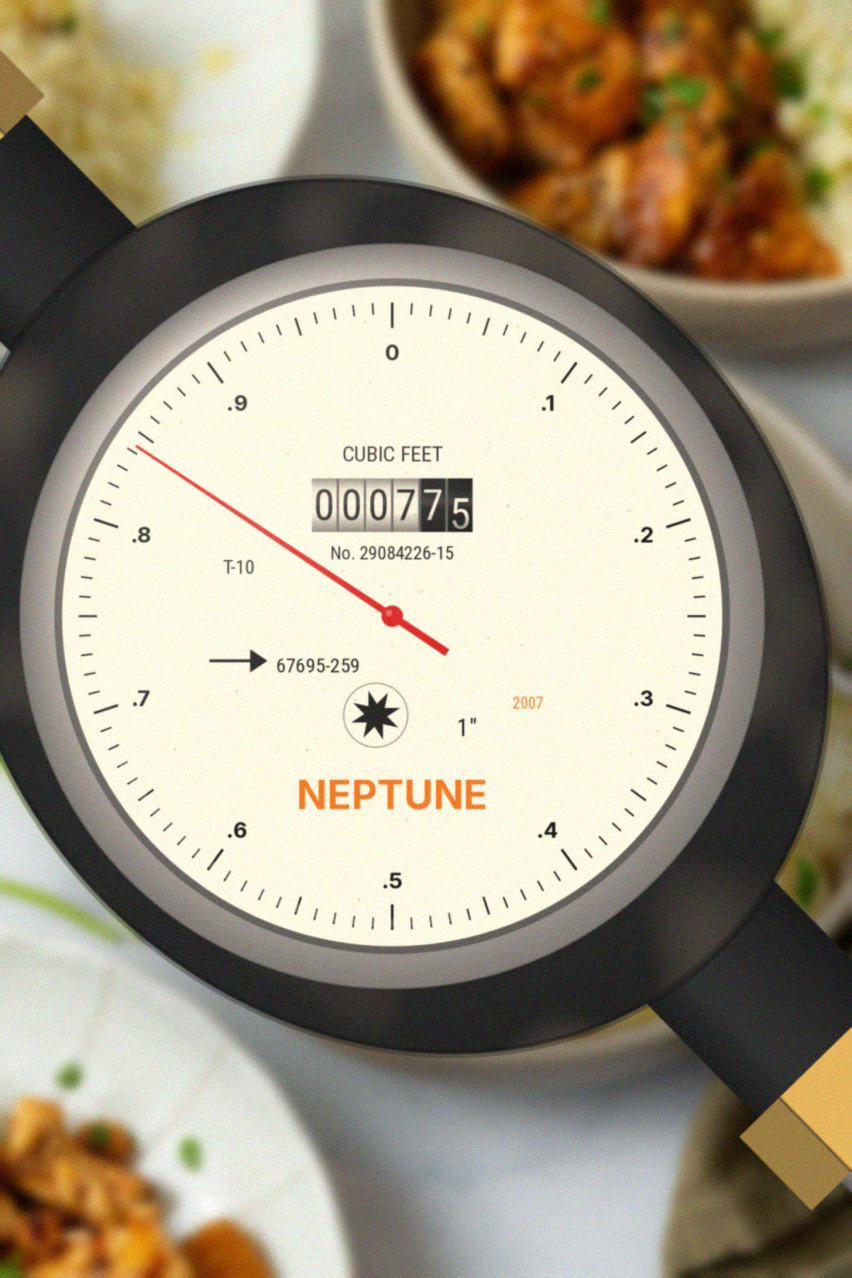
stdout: 774.84 ft³
